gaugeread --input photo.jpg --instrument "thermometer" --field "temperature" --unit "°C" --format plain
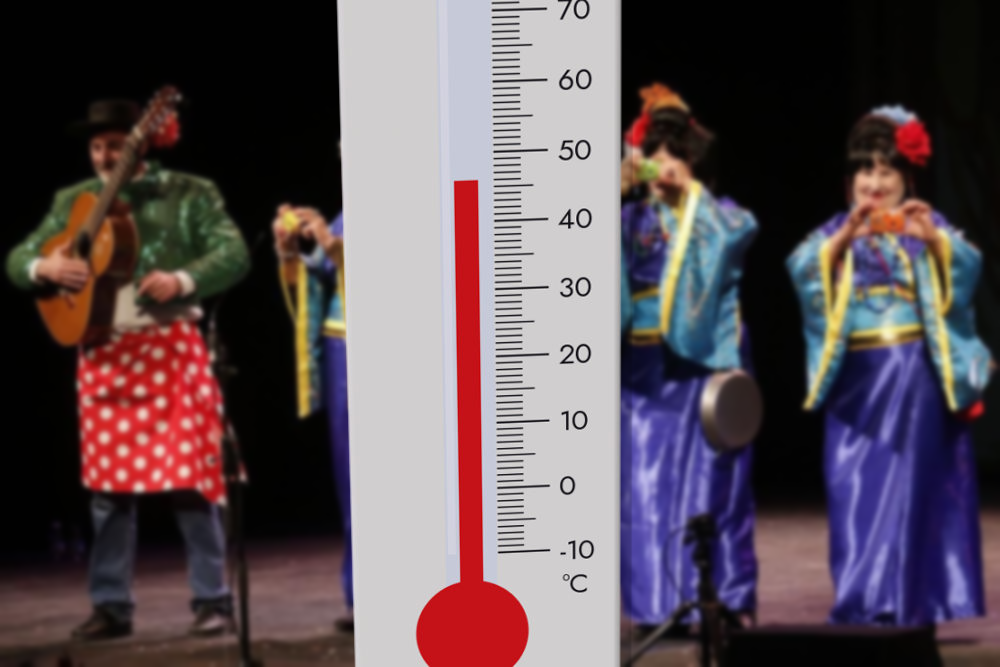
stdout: 46 °C
